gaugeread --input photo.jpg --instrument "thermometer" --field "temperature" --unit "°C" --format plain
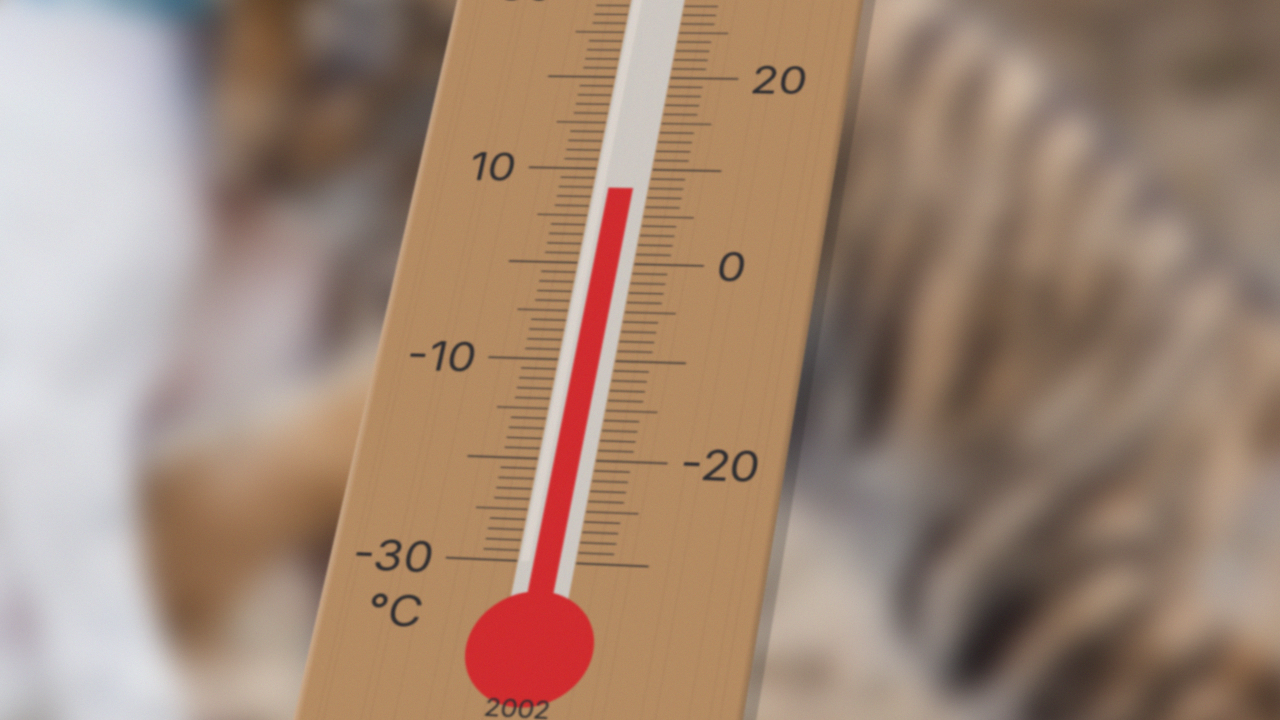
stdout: 8 °C
